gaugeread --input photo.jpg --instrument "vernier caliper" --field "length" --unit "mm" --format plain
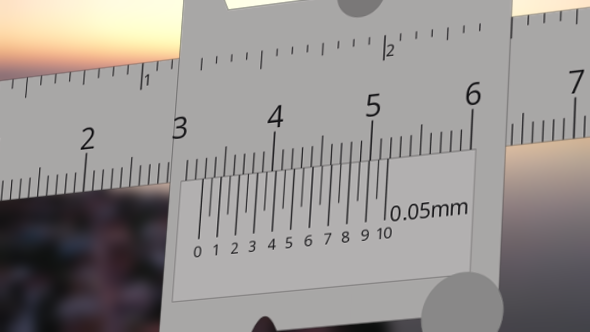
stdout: 32.8 mm
